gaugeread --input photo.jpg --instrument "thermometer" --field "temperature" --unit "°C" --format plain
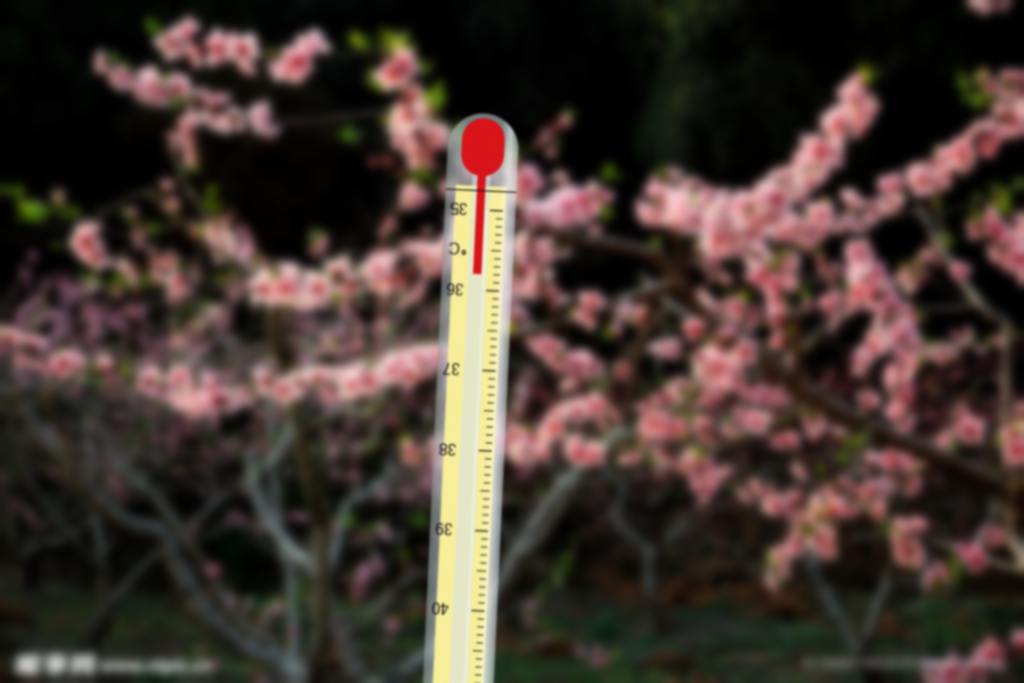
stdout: 35.8 °C
